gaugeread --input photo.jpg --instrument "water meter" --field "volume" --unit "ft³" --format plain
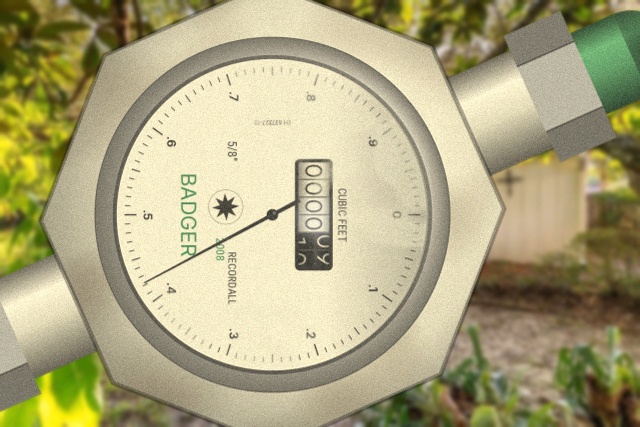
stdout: 9.42 ft³
